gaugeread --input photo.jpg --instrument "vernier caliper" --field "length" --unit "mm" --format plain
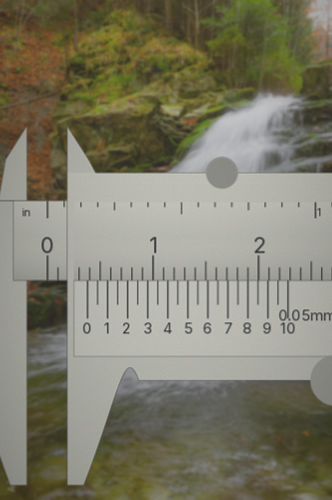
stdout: 3.8 mm
